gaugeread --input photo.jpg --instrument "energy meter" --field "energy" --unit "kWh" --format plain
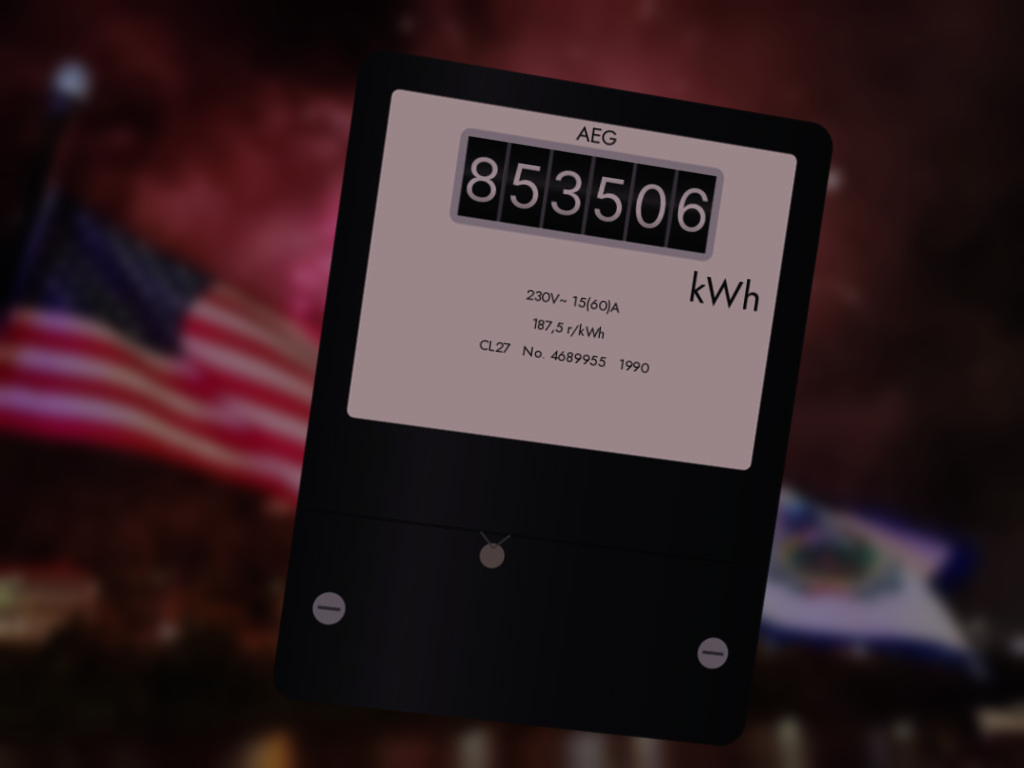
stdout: 853506 kWh
